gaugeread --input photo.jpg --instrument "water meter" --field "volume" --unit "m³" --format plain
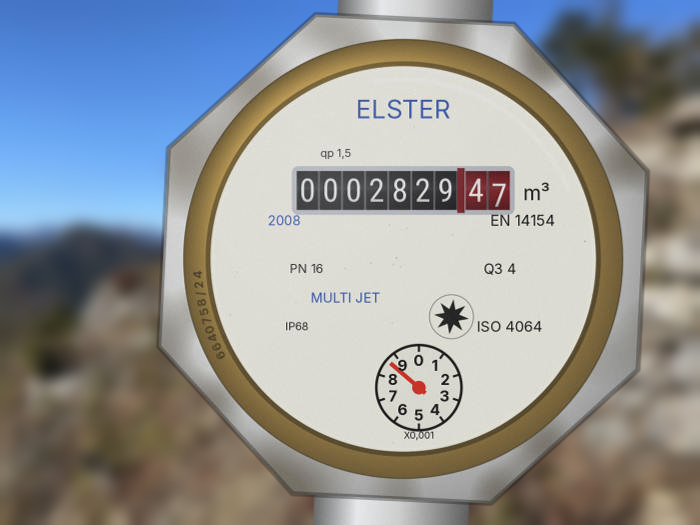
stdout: 2829.468 m³
